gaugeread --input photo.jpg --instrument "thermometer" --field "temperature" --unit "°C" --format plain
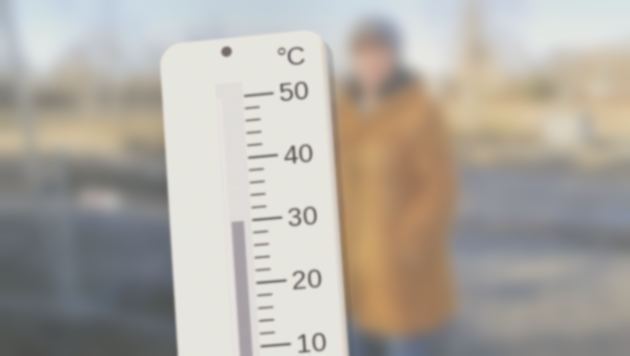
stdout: 30 °C
